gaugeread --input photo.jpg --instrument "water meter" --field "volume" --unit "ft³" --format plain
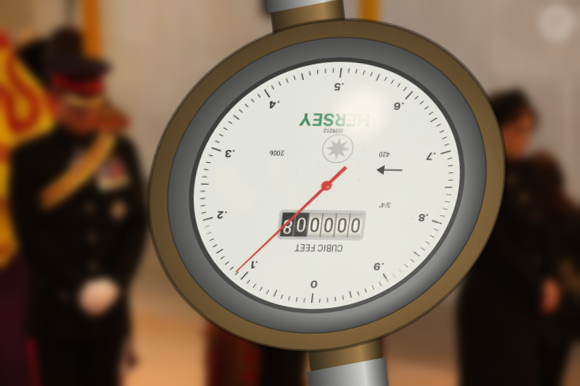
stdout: 8.11 ft³
